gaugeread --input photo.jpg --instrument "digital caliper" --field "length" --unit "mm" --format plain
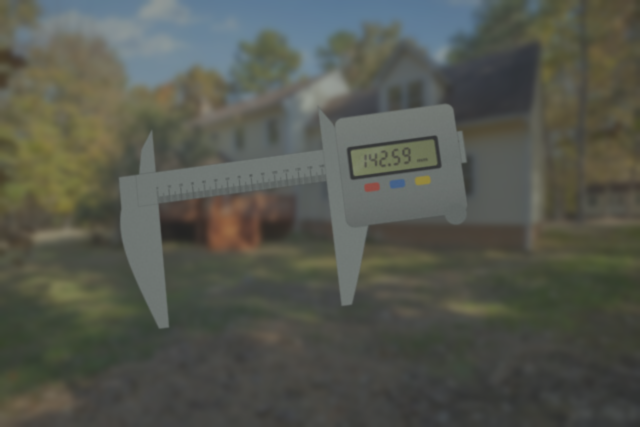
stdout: 142.59 mm
